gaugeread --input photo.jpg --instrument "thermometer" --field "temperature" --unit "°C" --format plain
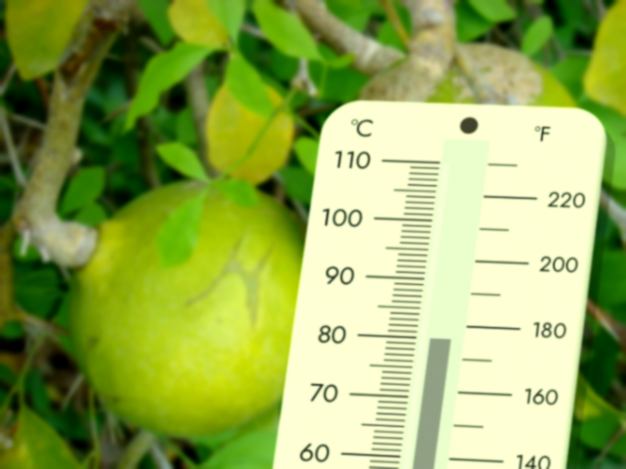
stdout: 80 °C
